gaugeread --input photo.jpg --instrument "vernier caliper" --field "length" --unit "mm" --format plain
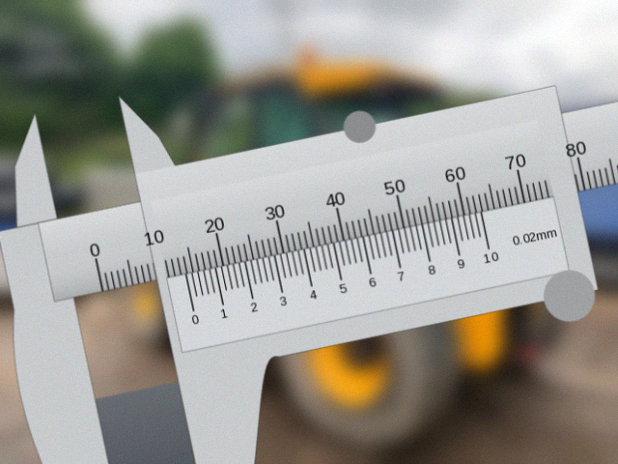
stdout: 13.8 mm
